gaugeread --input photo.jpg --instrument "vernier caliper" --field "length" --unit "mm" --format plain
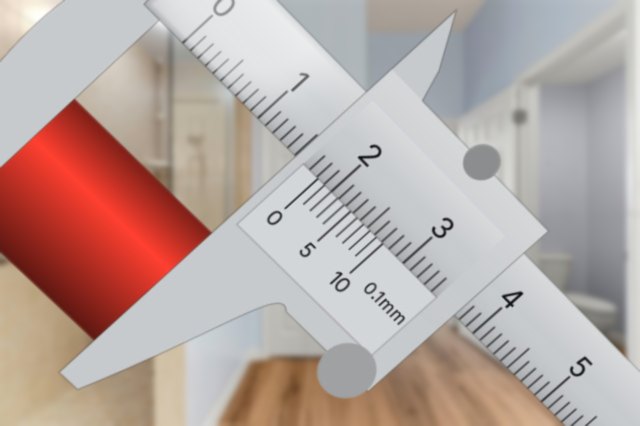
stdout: 18.2 mm
